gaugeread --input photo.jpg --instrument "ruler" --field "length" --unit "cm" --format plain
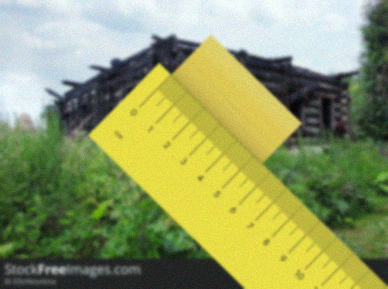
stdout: 5.5 cm
